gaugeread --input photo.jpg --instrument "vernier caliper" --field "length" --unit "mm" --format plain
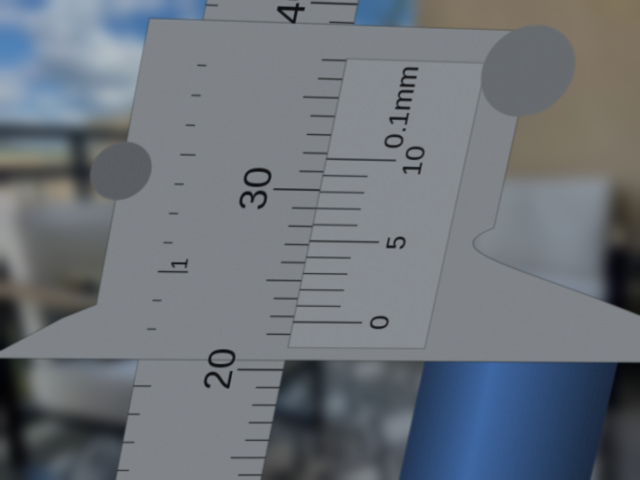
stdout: 22.7 mm
